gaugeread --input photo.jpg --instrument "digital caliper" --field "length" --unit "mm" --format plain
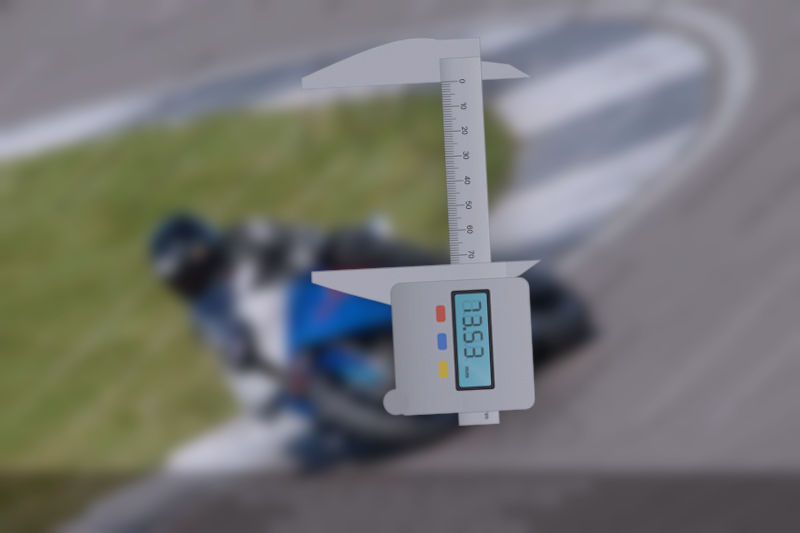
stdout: 73.53 mm
